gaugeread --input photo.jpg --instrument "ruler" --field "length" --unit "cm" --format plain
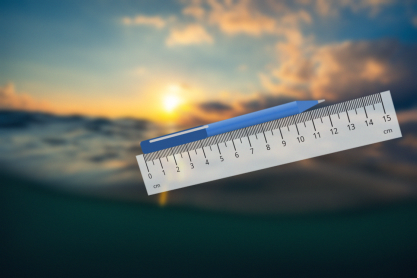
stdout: 12 cm
